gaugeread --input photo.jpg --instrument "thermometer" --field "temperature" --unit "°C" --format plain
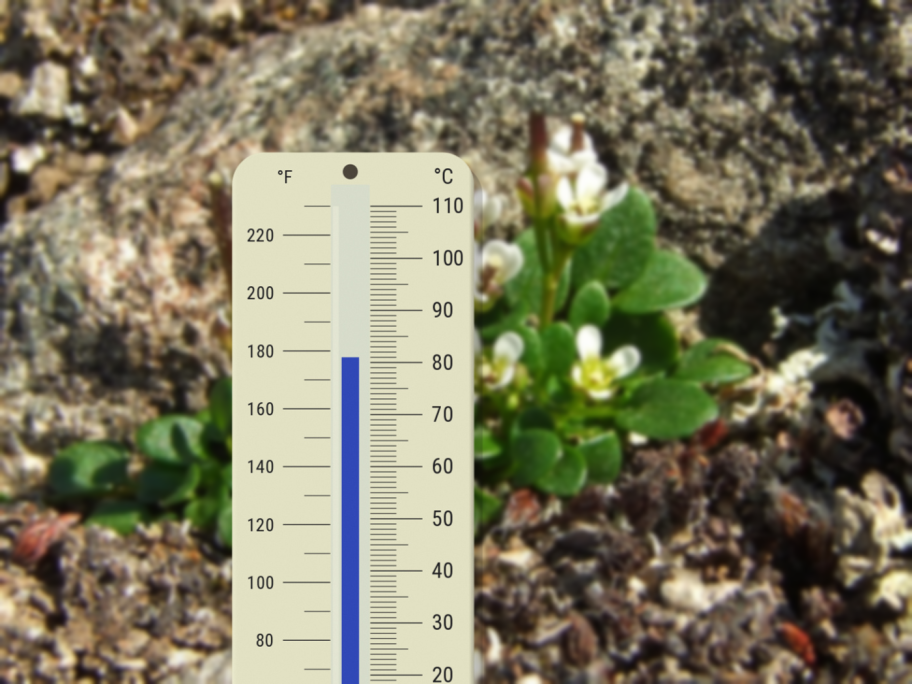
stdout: 81 °C
